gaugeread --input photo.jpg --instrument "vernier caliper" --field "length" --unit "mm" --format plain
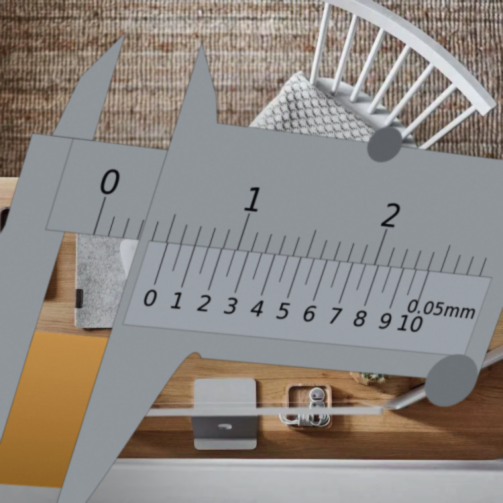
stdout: 5.1 mm
